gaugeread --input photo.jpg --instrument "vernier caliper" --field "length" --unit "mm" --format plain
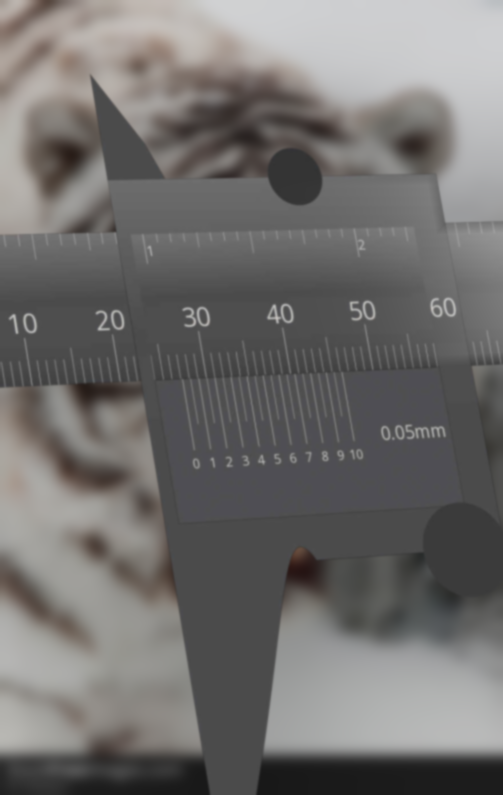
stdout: 27.2 mm
